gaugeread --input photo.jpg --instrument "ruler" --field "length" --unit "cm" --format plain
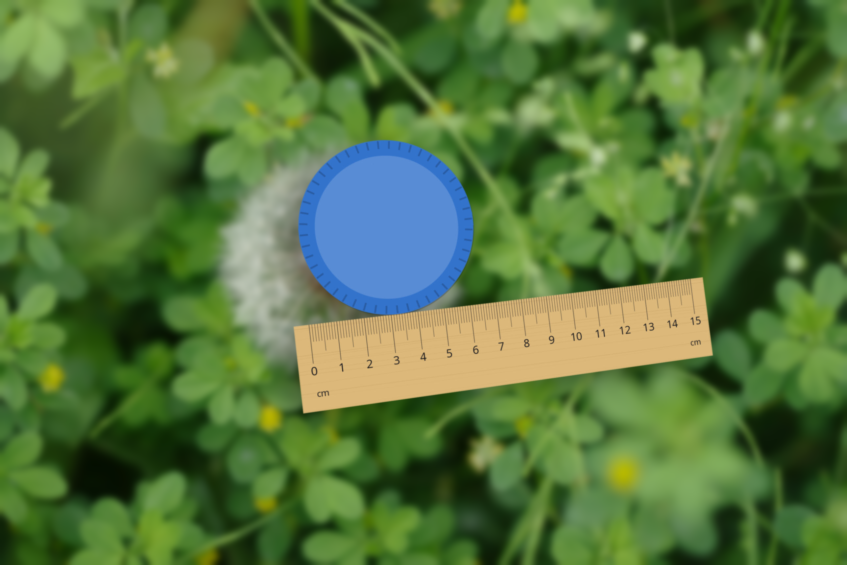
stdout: 6.5 cm
